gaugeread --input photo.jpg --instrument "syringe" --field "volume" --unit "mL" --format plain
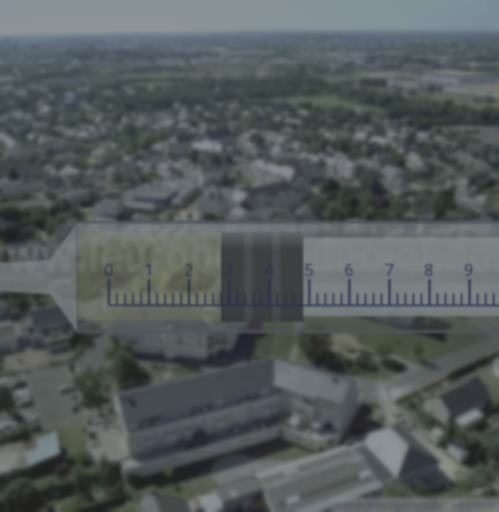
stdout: 2.8 mL
